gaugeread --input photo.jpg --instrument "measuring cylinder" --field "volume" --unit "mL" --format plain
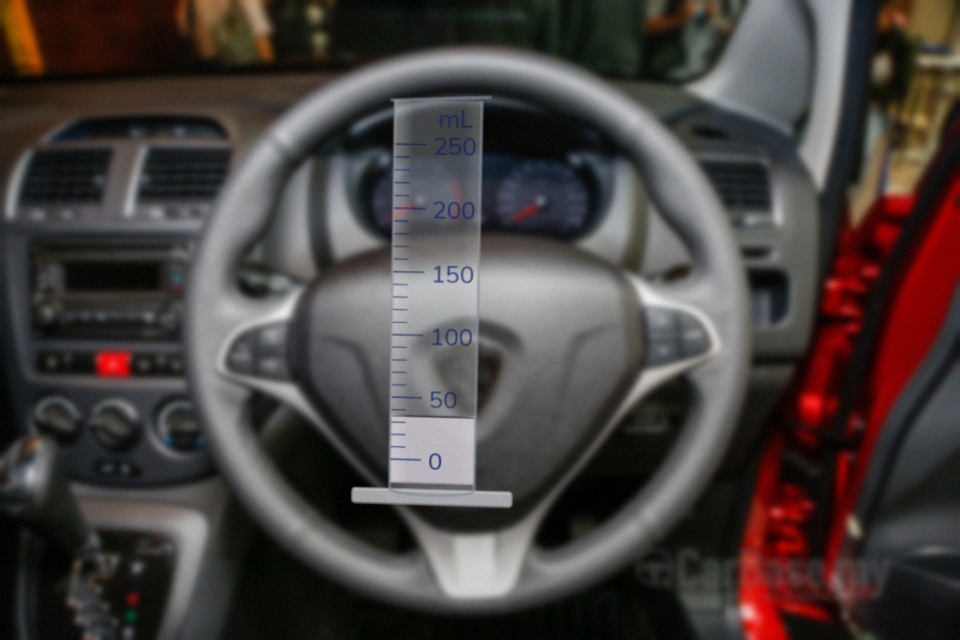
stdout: 35 mL
